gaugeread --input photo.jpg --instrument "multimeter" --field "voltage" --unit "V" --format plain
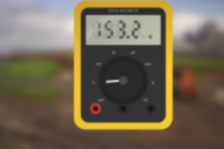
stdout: 153.2 V
